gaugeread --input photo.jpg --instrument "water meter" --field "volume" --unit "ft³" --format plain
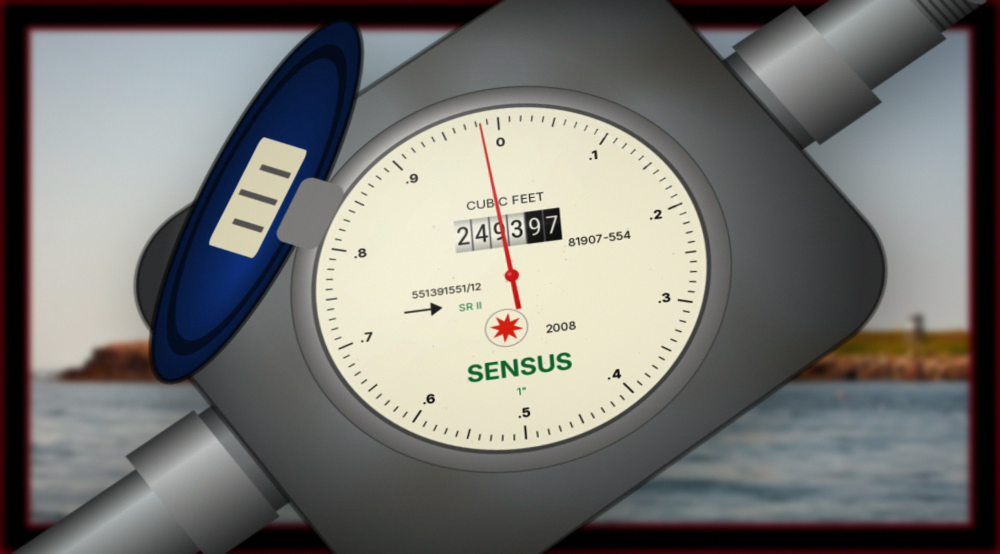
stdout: 249396.98 ft³
